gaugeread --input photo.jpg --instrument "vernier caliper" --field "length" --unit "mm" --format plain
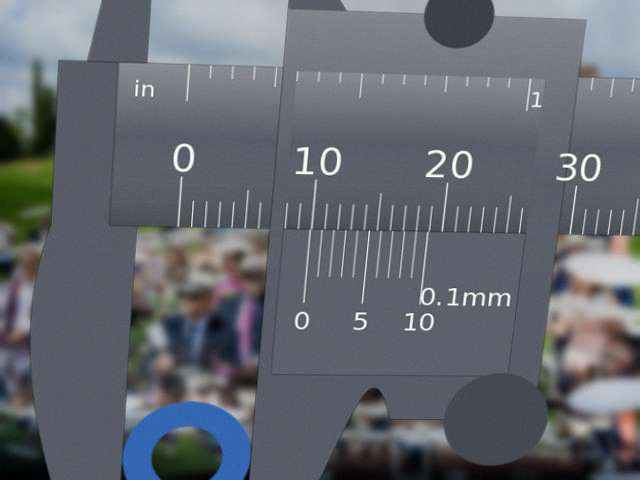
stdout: 9.9 mm
